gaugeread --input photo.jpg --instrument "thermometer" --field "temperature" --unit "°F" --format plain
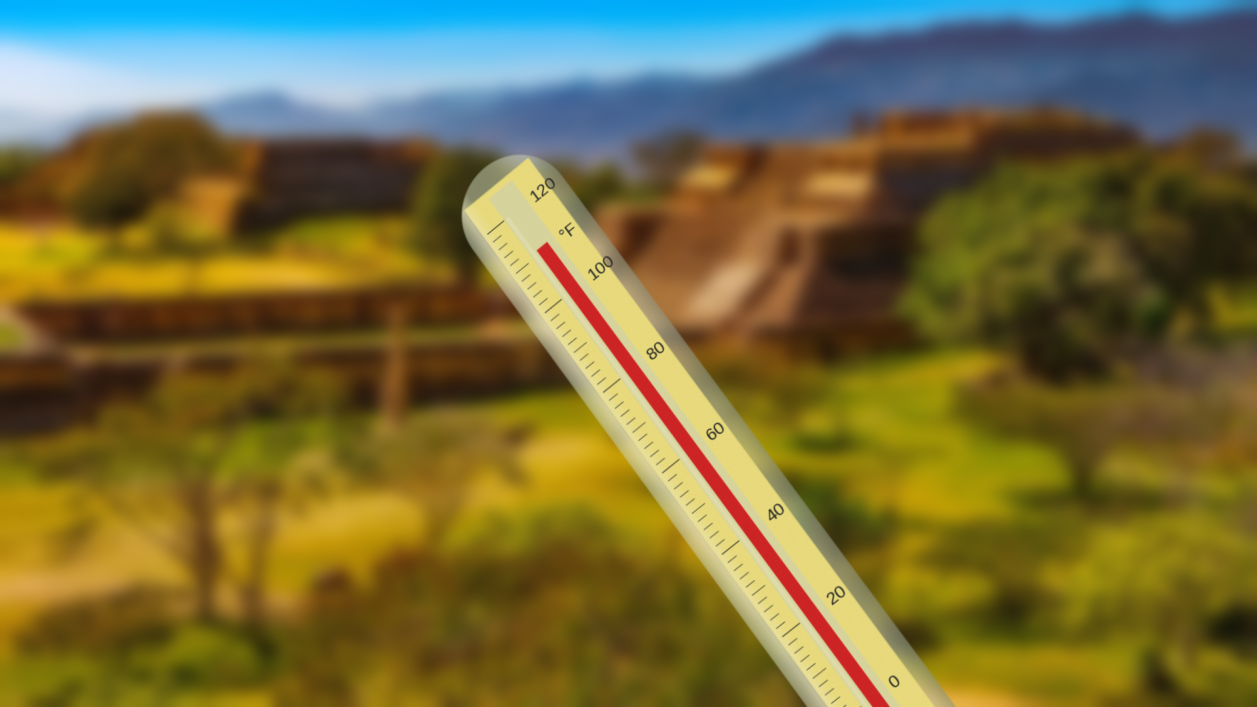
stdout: 111 °F
